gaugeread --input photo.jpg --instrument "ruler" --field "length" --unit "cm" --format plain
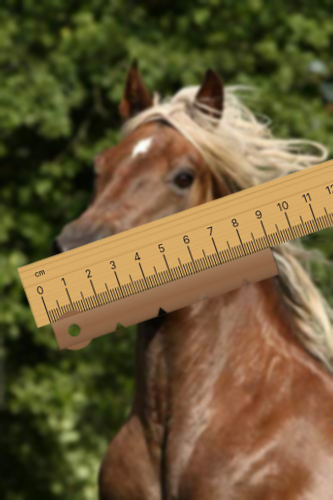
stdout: 9 cm
